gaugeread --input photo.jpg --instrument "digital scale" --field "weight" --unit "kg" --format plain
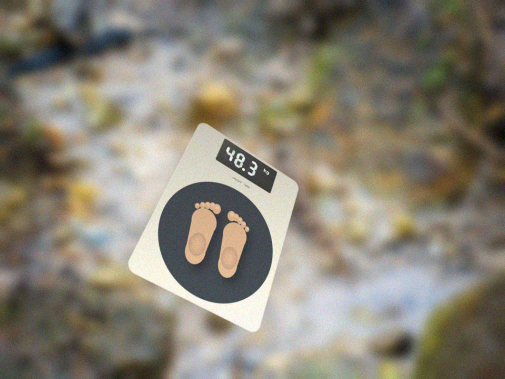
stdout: 48.3 kg
